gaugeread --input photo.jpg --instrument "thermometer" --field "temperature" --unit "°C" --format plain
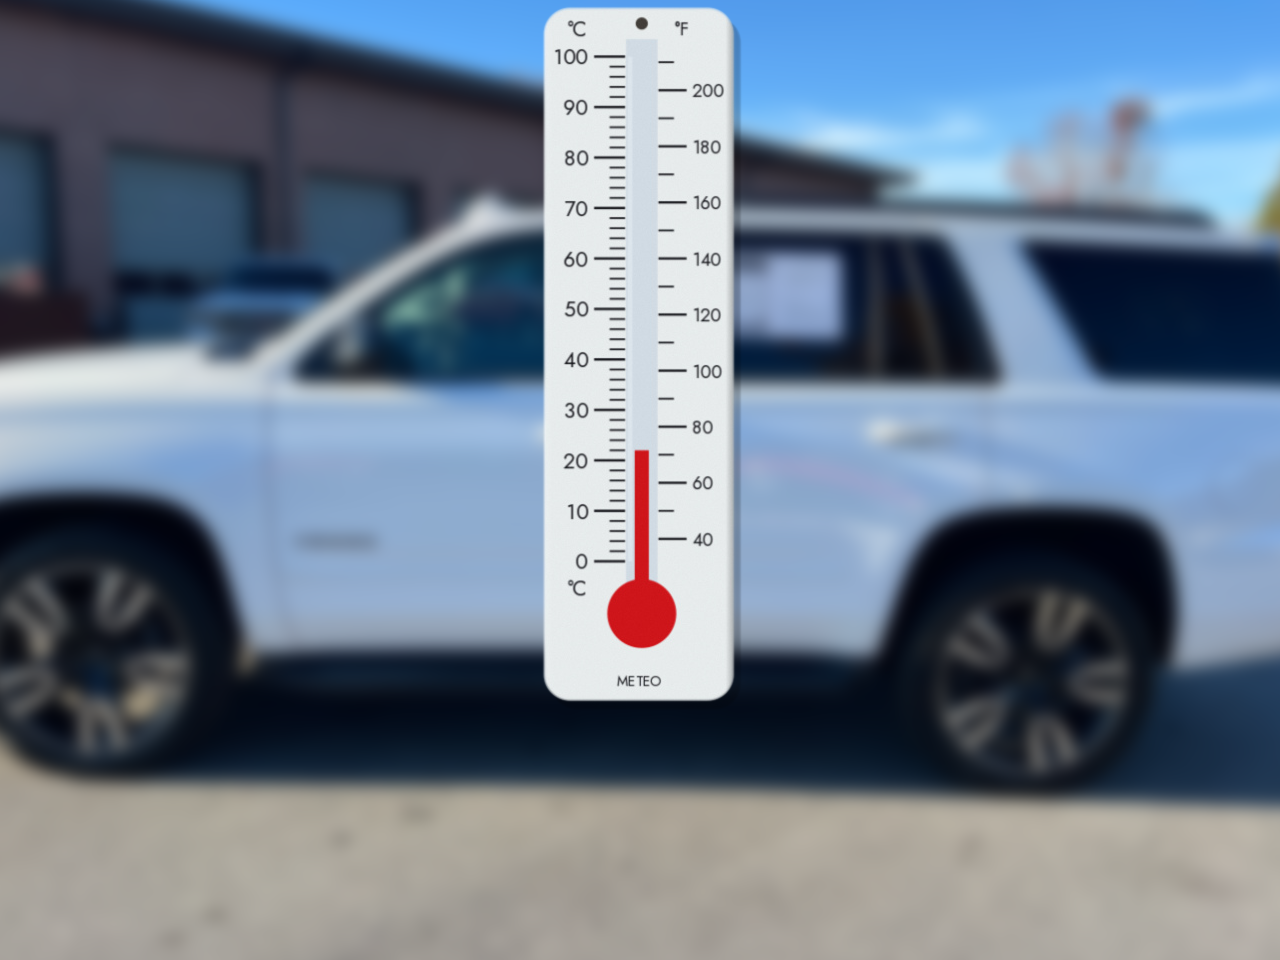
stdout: 22 °C
